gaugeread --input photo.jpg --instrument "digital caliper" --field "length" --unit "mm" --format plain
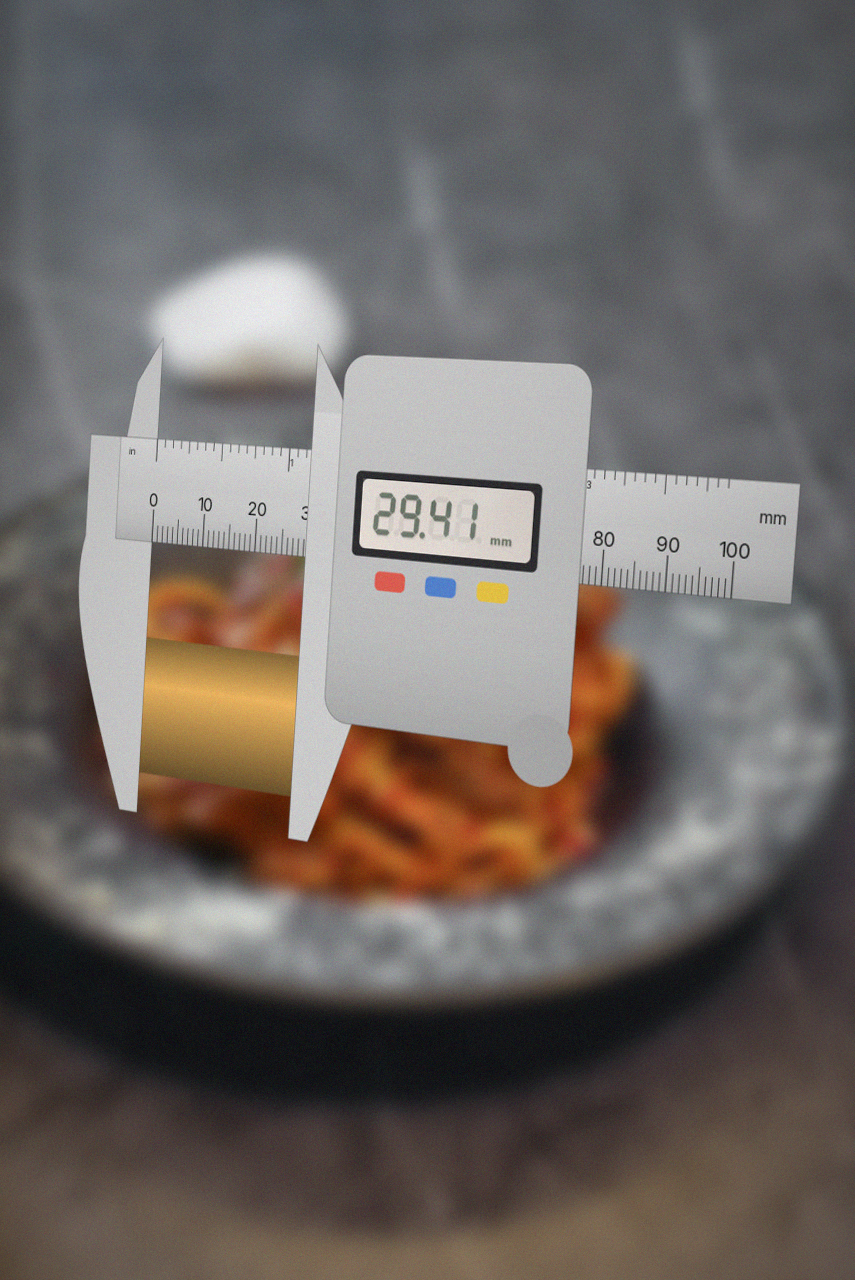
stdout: 29.41 mm
